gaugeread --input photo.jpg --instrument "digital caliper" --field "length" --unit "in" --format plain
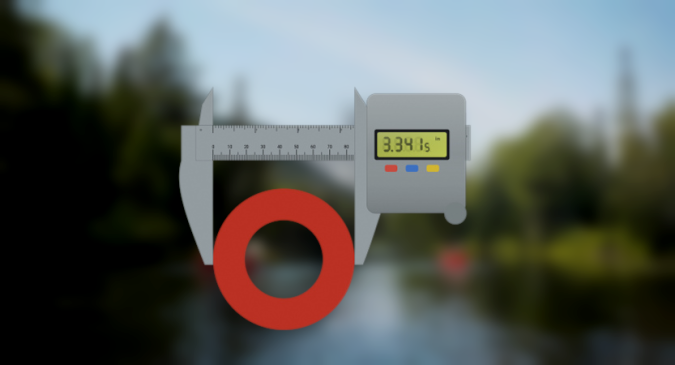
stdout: 3.3415 in
